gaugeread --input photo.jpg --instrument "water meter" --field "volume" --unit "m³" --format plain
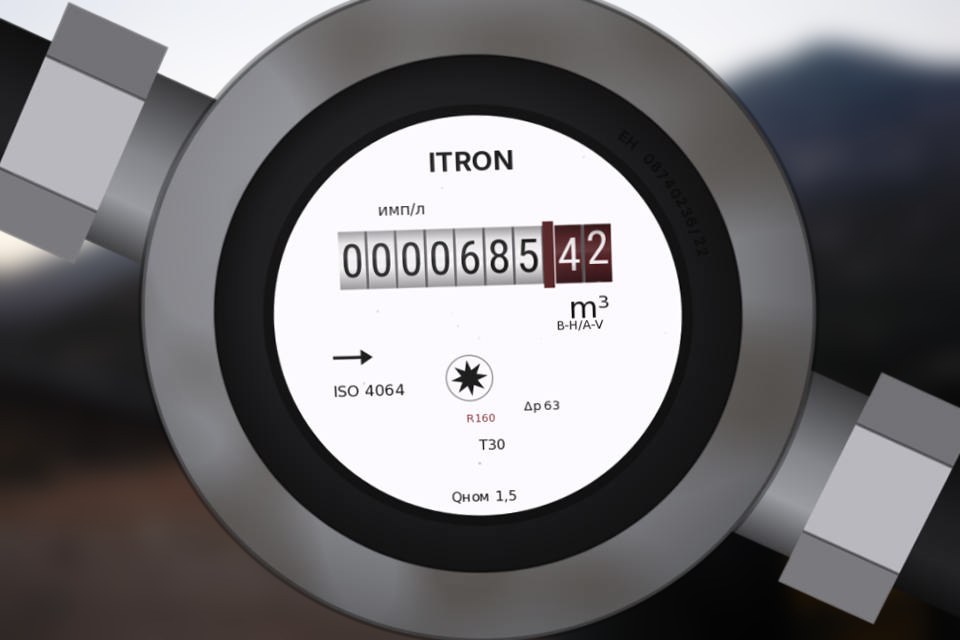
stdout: 685.42 m³
